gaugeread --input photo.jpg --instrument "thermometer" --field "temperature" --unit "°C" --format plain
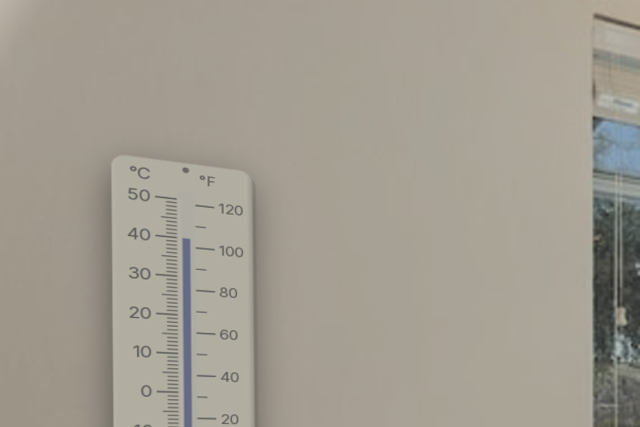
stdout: 40 °C
